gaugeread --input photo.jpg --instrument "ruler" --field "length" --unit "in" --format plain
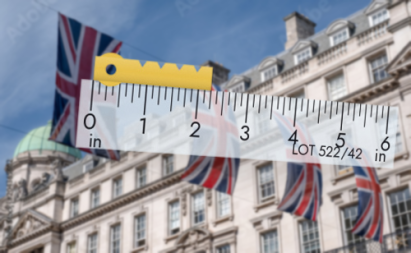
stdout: 2.25 in
